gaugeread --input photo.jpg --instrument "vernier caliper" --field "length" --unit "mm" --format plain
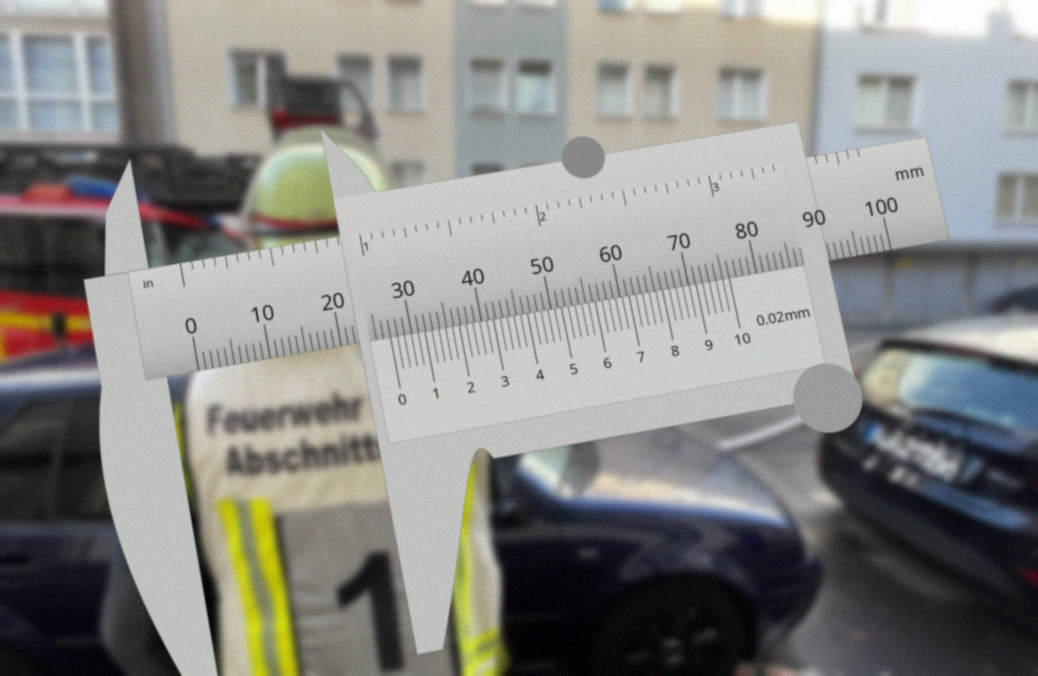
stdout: 27.0 mm
